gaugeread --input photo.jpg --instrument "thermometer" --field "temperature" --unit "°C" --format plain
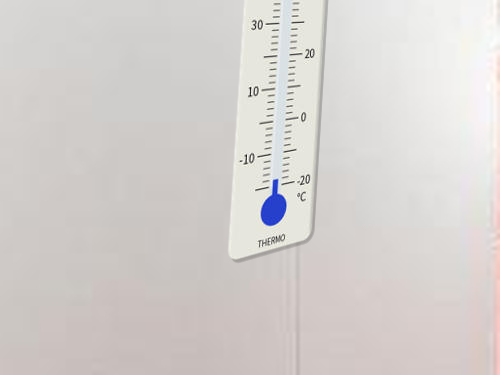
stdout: -18 °C
